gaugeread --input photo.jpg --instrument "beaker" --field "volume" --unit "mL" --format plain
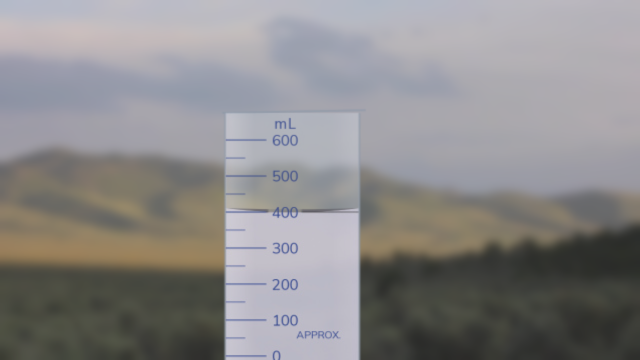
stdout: 400 mL
